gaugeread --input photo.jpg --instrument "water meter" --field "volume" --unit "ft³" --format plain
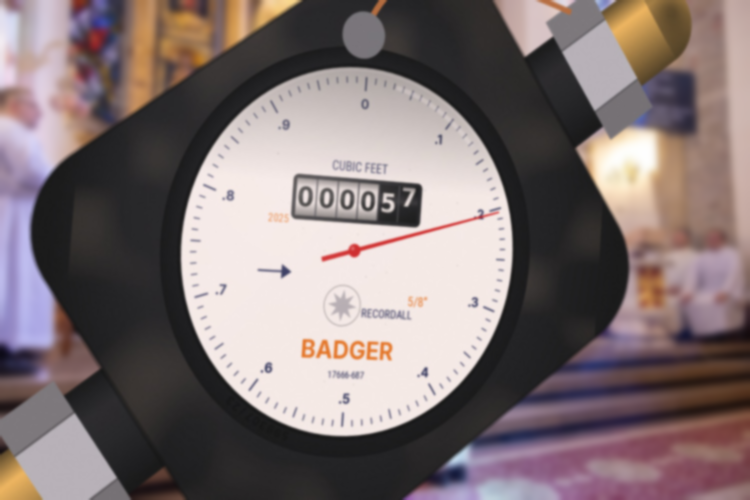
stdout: 57.20 ft³
